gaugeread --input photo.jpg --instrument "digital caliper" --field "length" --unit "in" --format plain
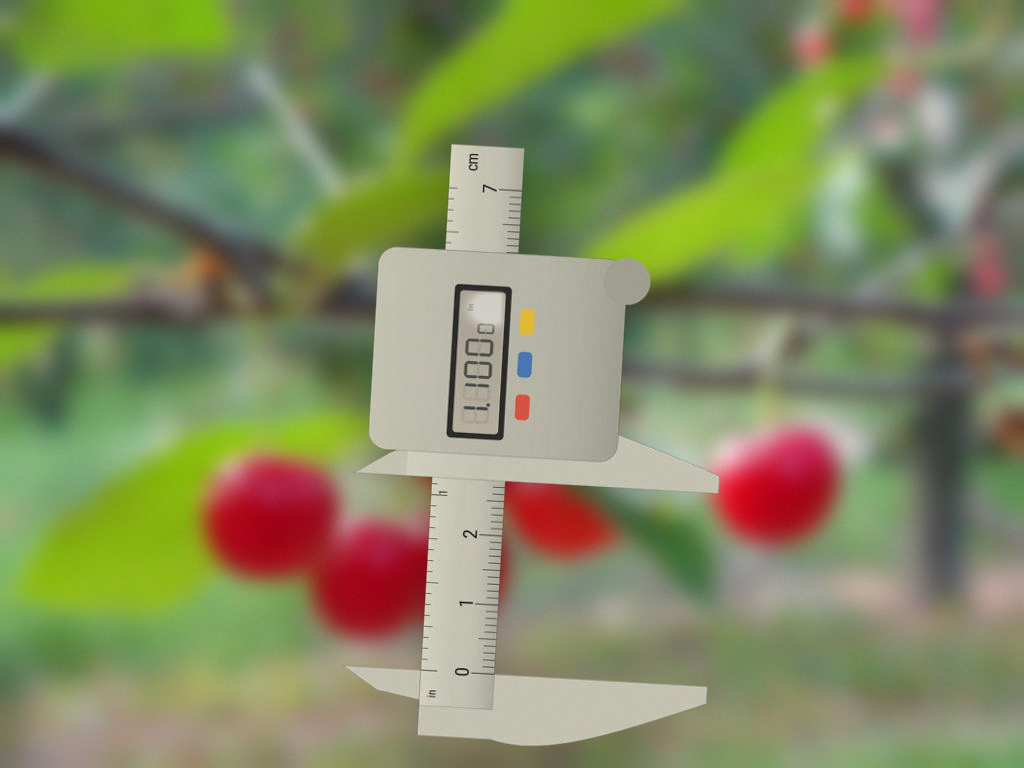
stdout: 1.1000 in
